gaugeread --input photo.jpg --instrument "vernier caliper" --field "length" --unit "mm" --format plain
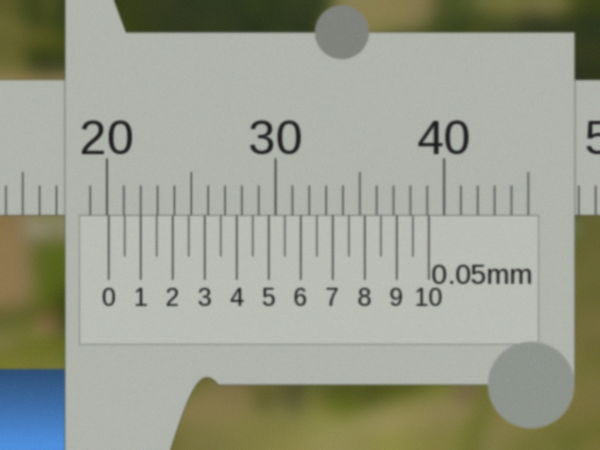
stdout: 20.1 mm
